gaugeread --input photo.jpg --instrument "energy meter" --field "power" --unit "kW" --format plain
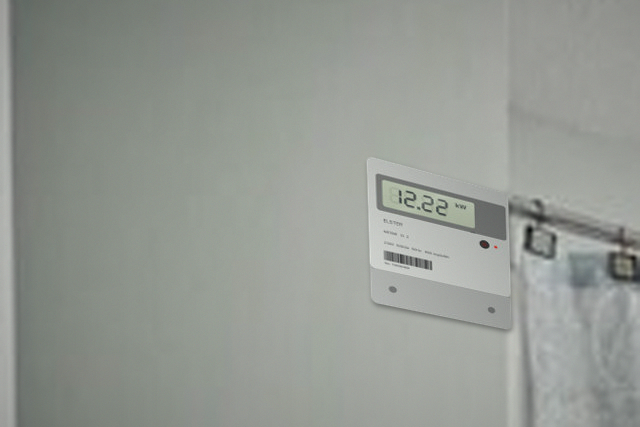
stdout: 12.22 kW
